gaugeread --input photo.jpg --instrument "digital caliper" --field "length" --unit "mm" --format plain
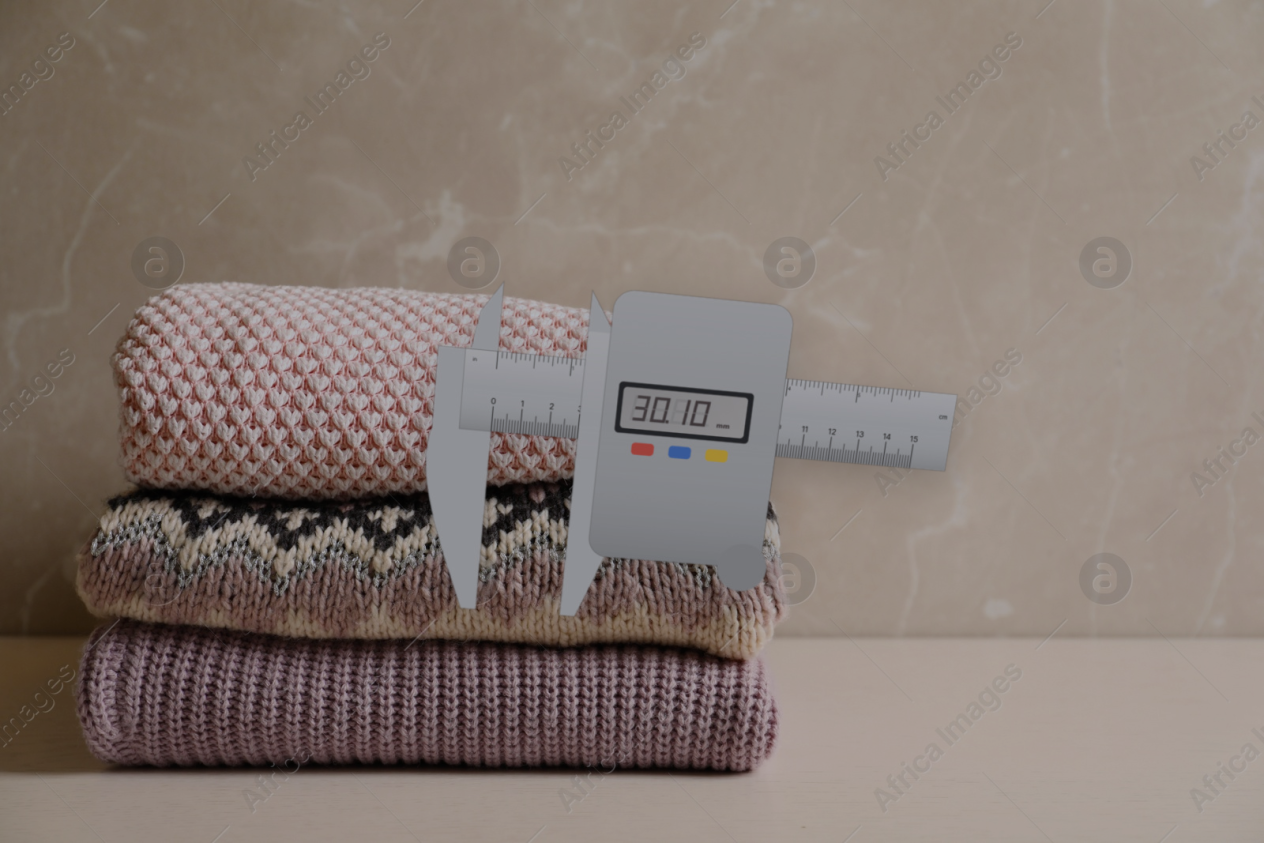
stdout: 30.10 mm
